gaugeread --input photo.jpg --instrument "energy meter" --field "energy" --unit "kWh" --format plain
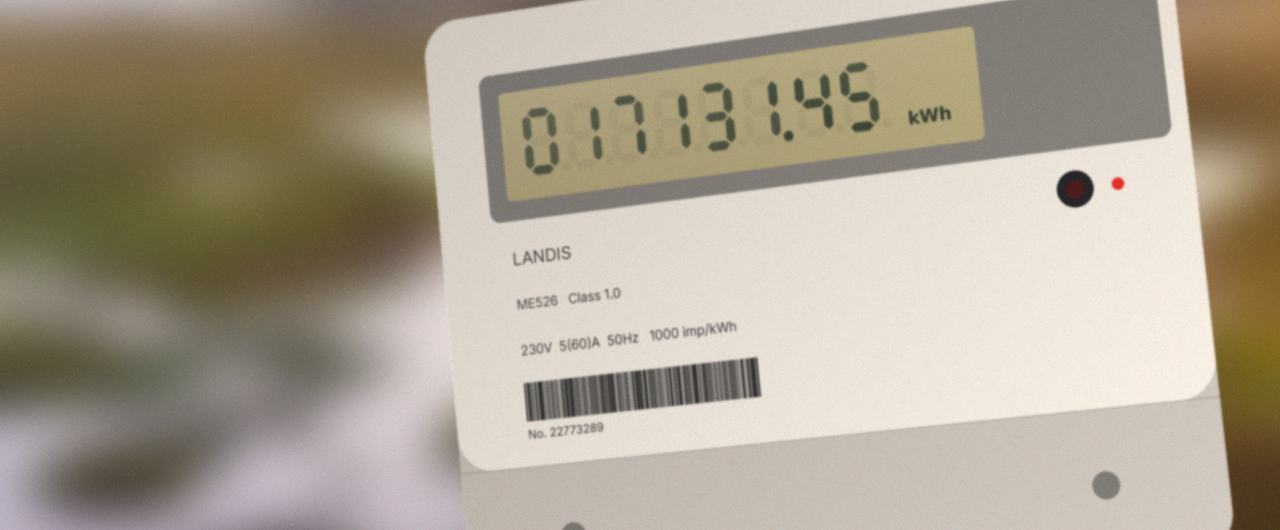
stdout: 17131.45 kWh
